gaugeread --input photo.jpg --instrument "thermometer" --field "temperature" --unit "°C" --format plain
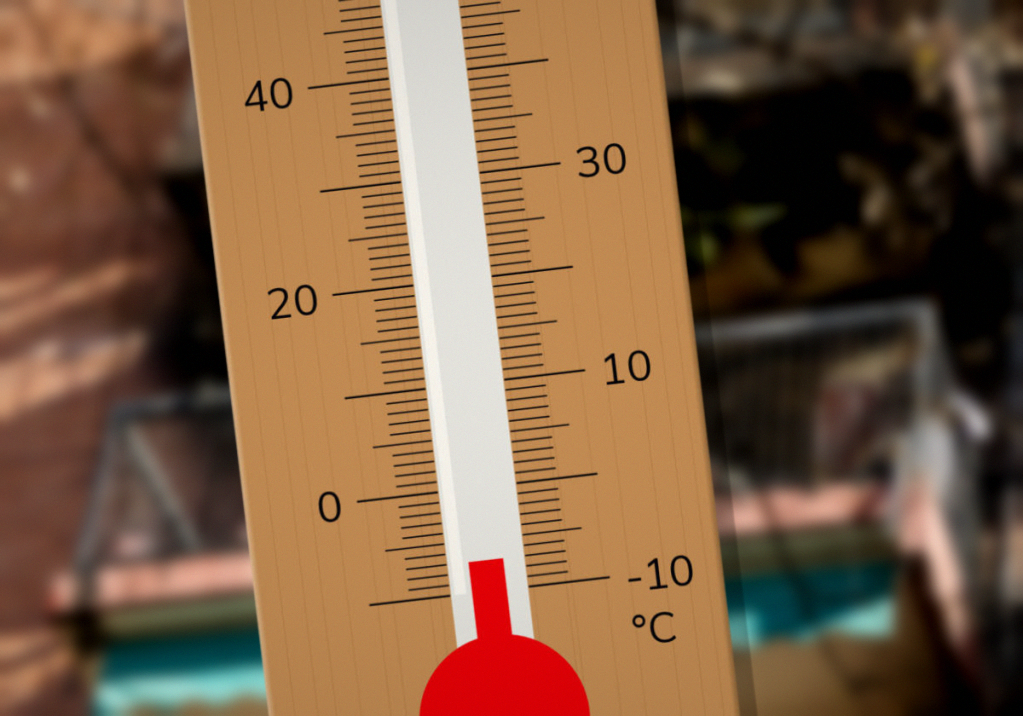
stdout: -7 °C
